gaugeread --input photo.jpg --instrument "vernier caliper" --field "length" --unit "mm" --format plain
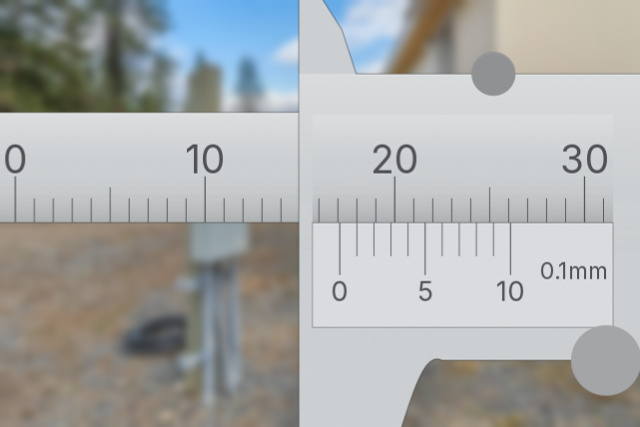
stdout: 17.1 mm
